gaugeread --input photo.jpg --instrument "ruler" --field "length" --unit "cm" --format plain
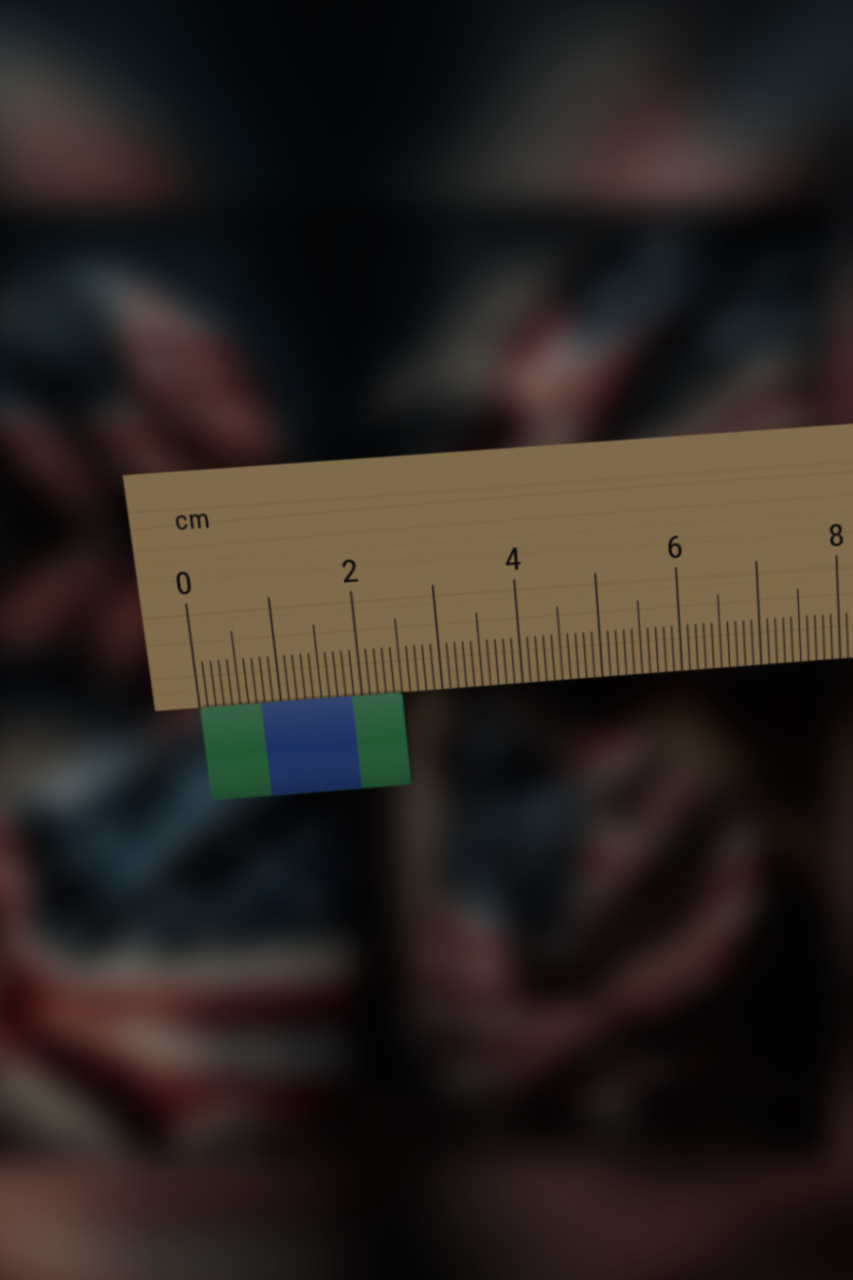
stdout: 2.5 cm
